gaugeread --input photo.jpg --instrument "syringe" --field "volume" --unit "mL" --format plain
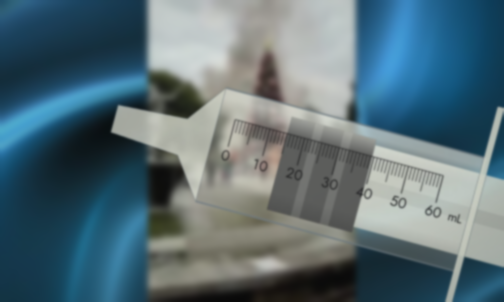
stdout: 15 mL
